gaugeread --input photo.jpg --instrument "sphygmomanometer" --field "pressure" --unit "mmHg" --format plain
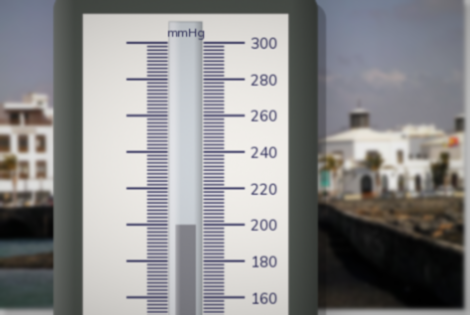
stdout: 200 mmHg
